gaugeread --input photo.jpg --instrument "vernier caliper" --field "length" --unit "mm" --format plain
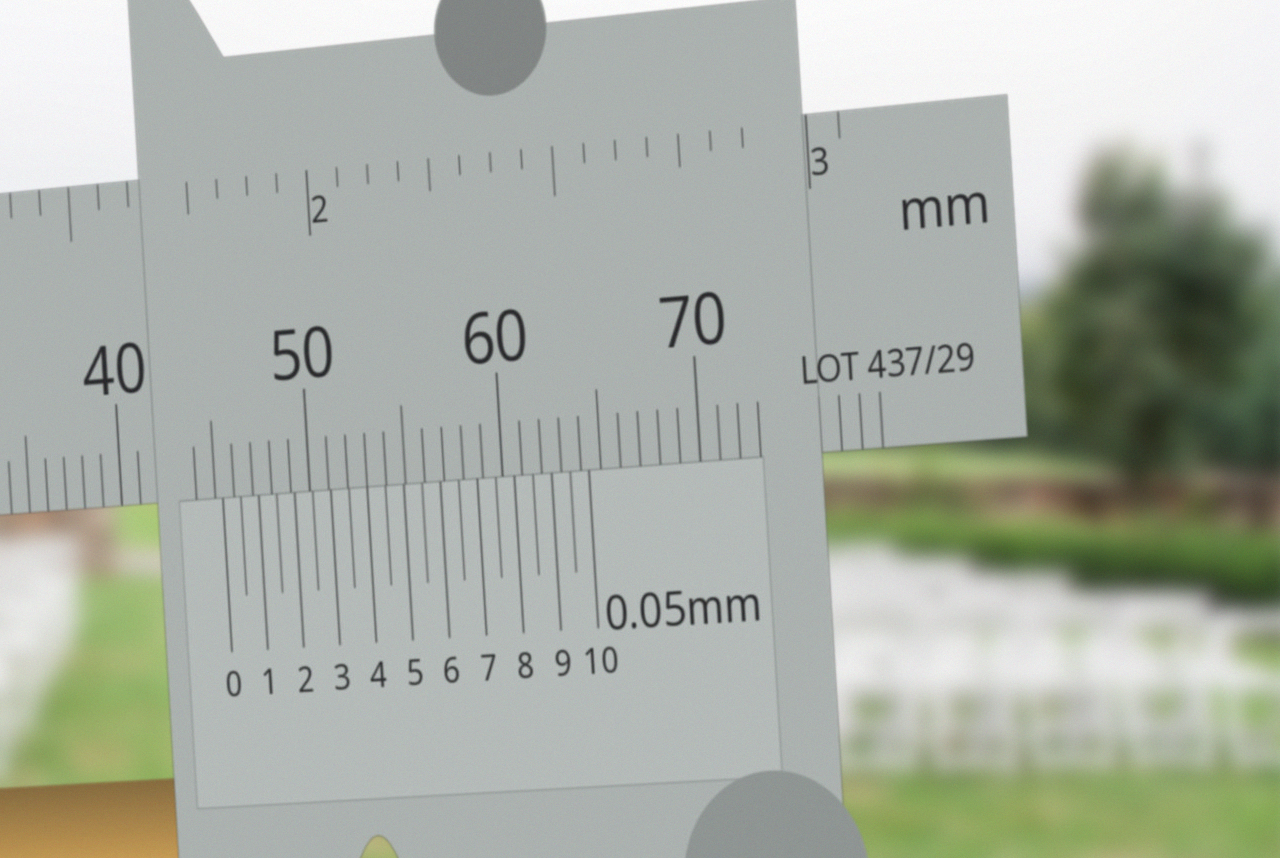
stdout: 45.4 mm
